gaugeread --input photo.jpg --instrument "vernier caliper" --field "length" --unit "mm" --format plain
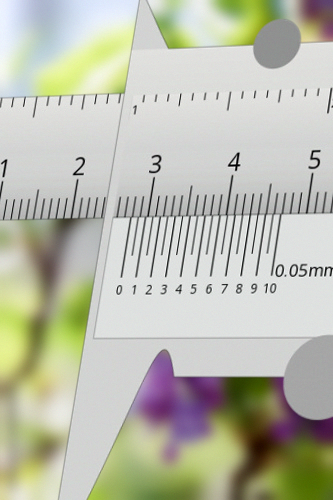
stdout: 27.8 mm
